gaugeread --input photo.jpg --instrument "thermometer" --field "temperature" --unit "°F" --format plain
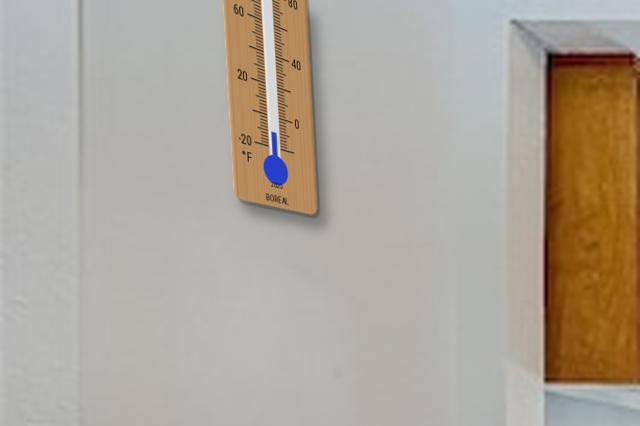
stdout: -10 °F
